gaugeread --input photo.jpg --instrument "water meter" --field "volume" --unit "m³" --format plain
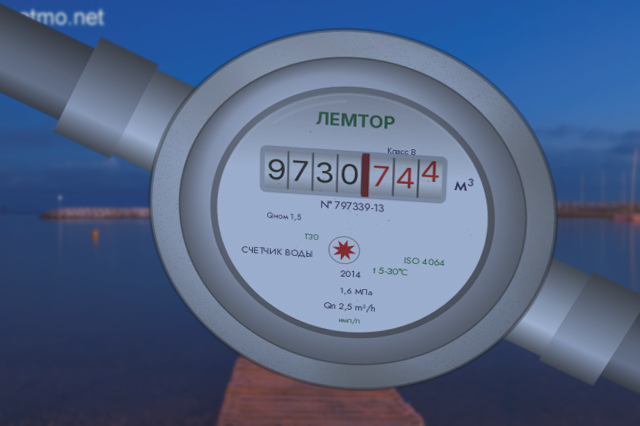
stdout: 9730.744 m³
